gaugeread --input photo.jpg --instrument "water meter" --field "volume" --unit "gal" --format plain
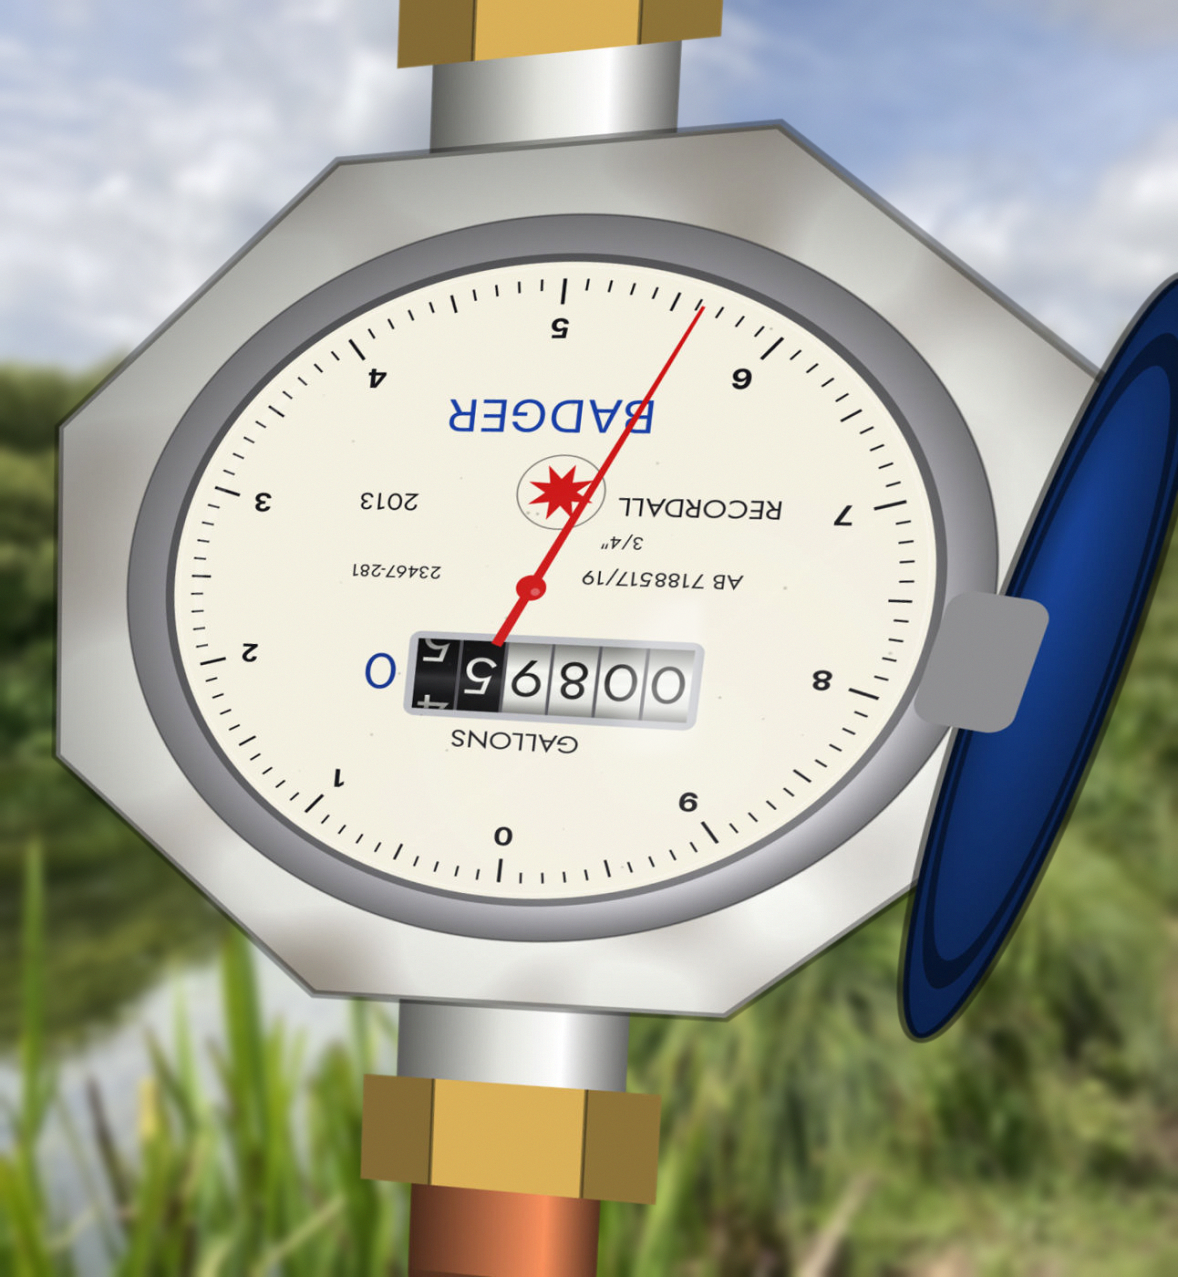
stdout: 89545.6 gal
